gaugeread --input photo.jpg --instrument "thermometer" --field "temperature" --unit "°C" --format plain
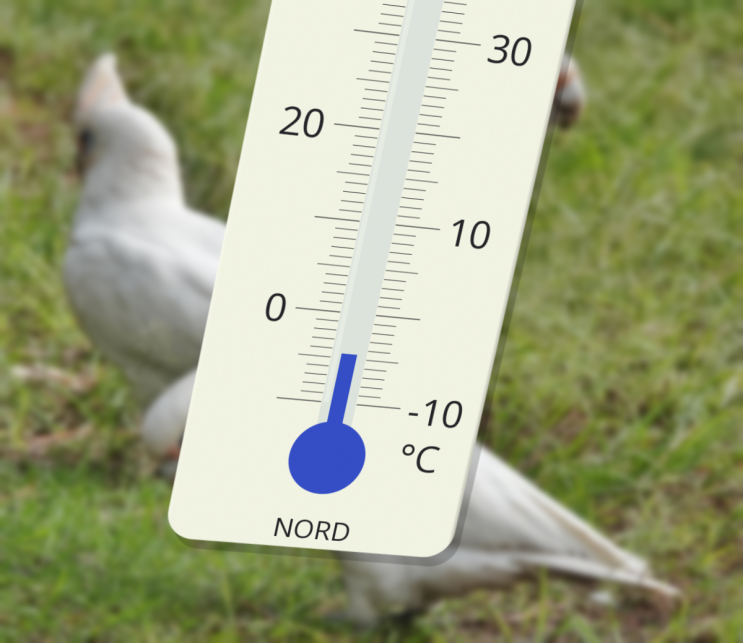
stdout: -4.5 °C
